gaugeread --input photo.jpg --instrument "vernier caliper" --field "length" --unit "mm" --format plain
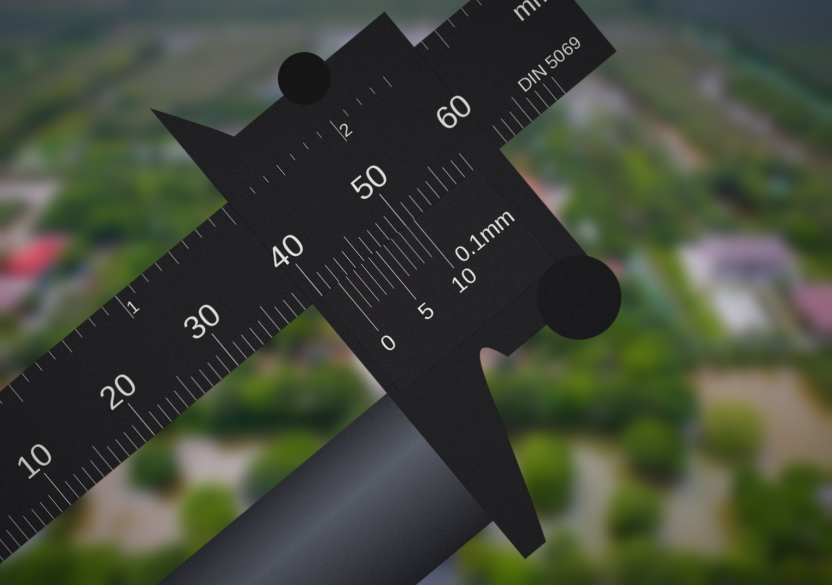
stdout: 41.9 mm
